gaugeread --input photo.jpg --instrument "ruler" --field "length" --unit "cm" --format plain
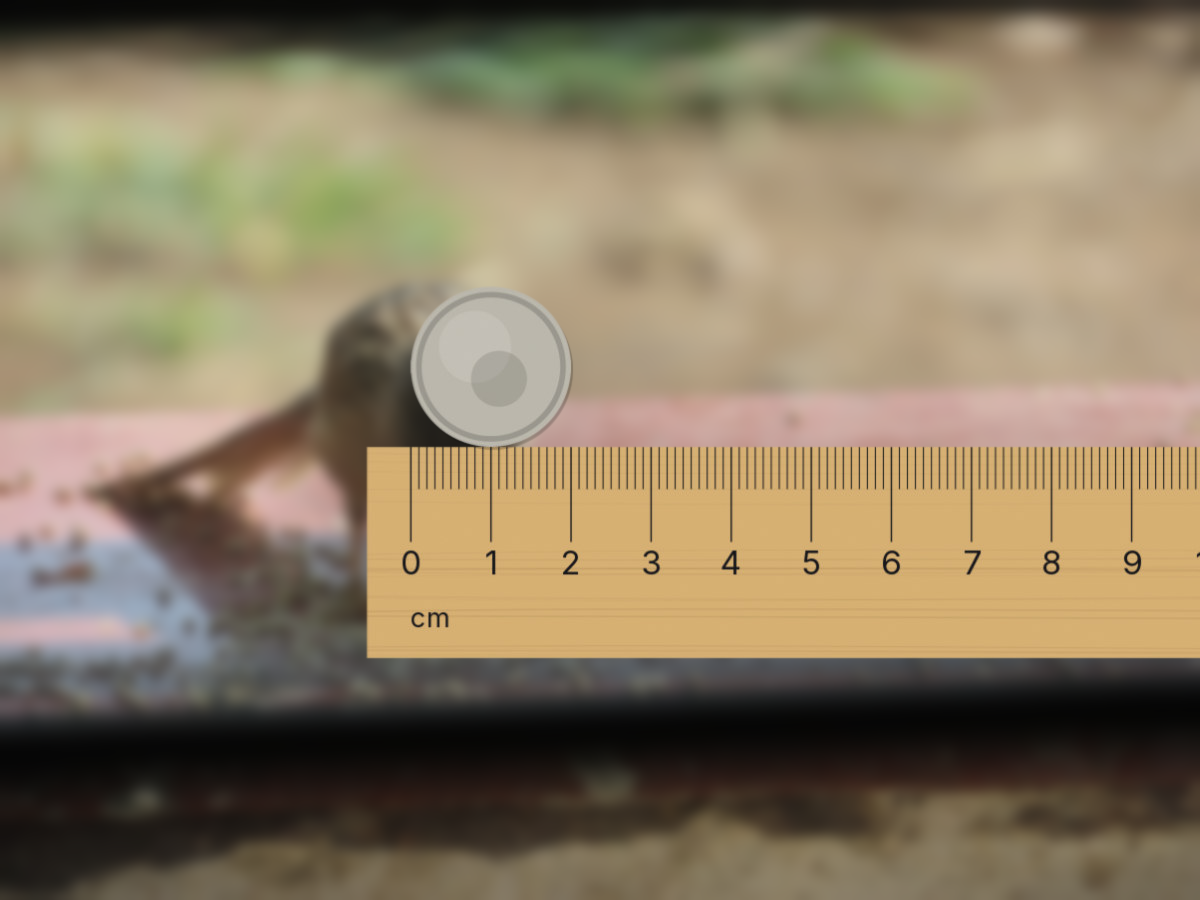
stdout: 2 cm
